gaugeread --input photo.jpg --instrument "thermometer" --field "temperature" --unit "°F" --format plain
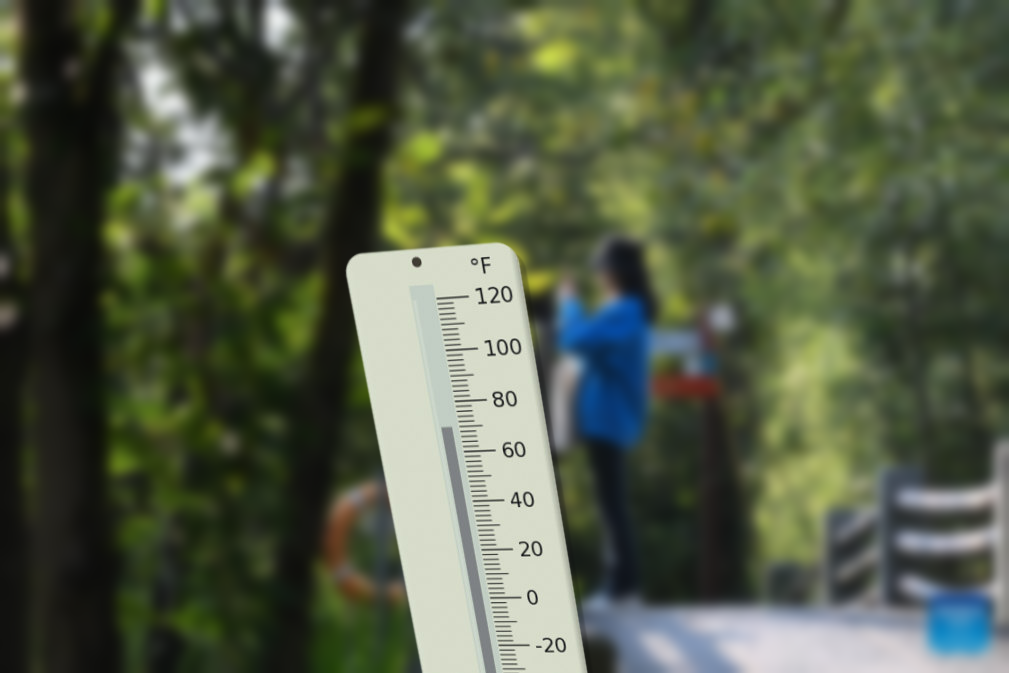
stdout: 70 °F
